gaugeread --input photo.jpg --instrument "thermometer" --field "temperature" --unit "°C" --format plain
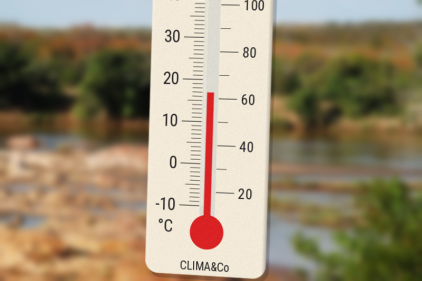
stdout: 17 °C
